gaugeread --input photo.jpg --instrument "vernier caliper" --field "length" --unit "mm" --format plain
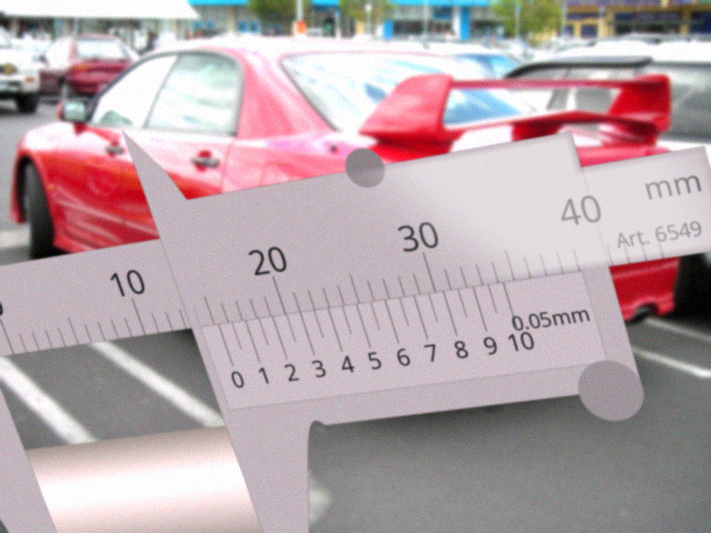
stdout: 15.3 mm
